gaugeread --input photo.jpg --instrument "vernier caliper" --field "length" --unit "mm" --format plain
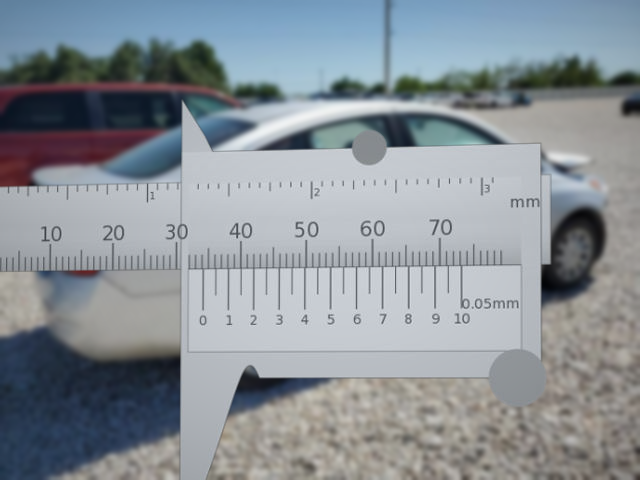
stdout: 34.2 mm
